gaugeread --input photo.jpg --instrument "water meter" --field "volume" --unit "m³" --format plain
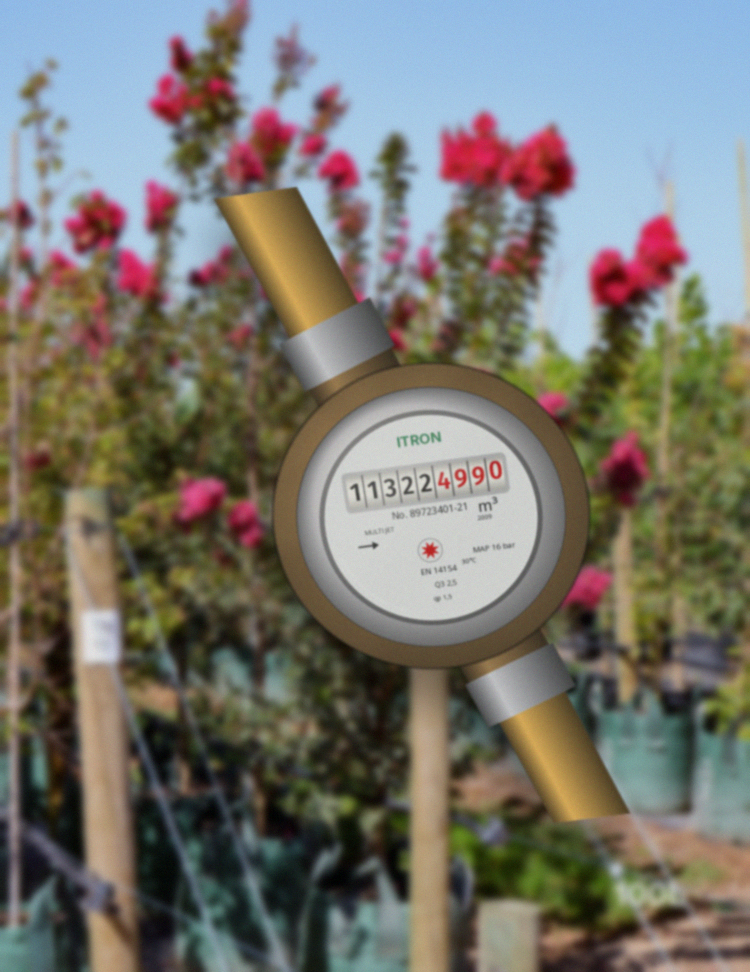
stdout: 11322.4990 m³
